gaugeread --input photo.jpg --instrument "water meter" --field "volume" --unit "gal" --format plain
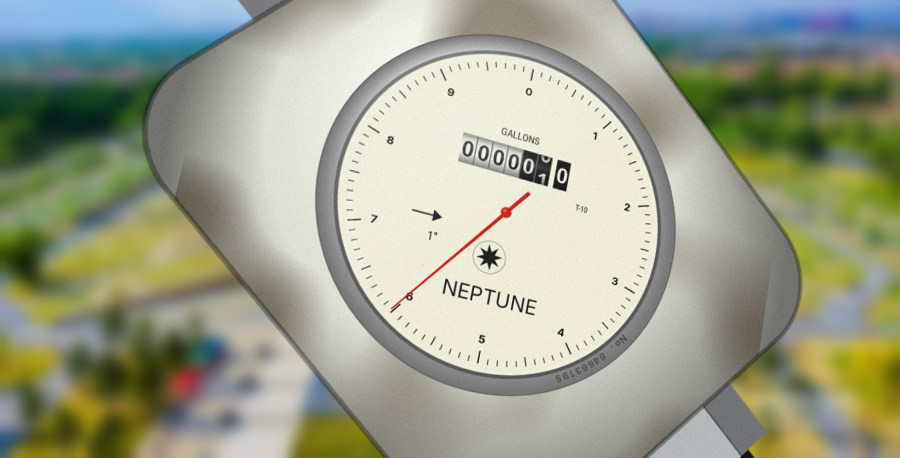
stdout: 6.0 gal
